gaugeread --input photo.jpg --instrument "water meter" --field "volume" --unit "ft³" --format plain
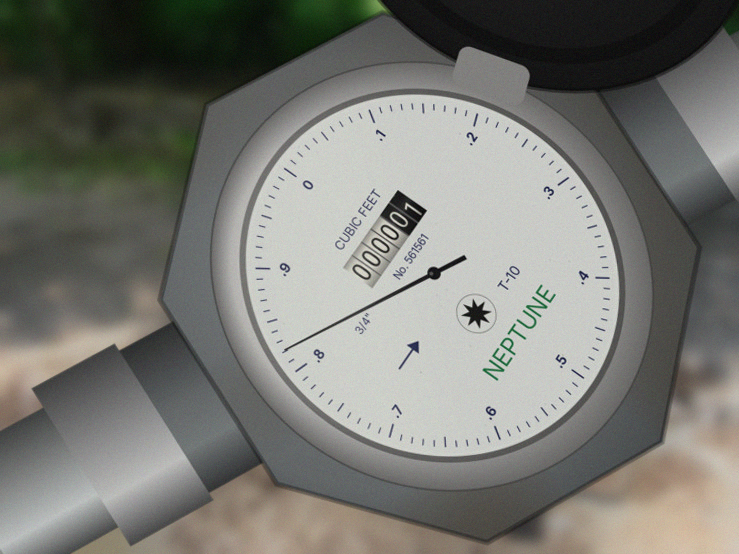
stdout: 0.82 ft³
